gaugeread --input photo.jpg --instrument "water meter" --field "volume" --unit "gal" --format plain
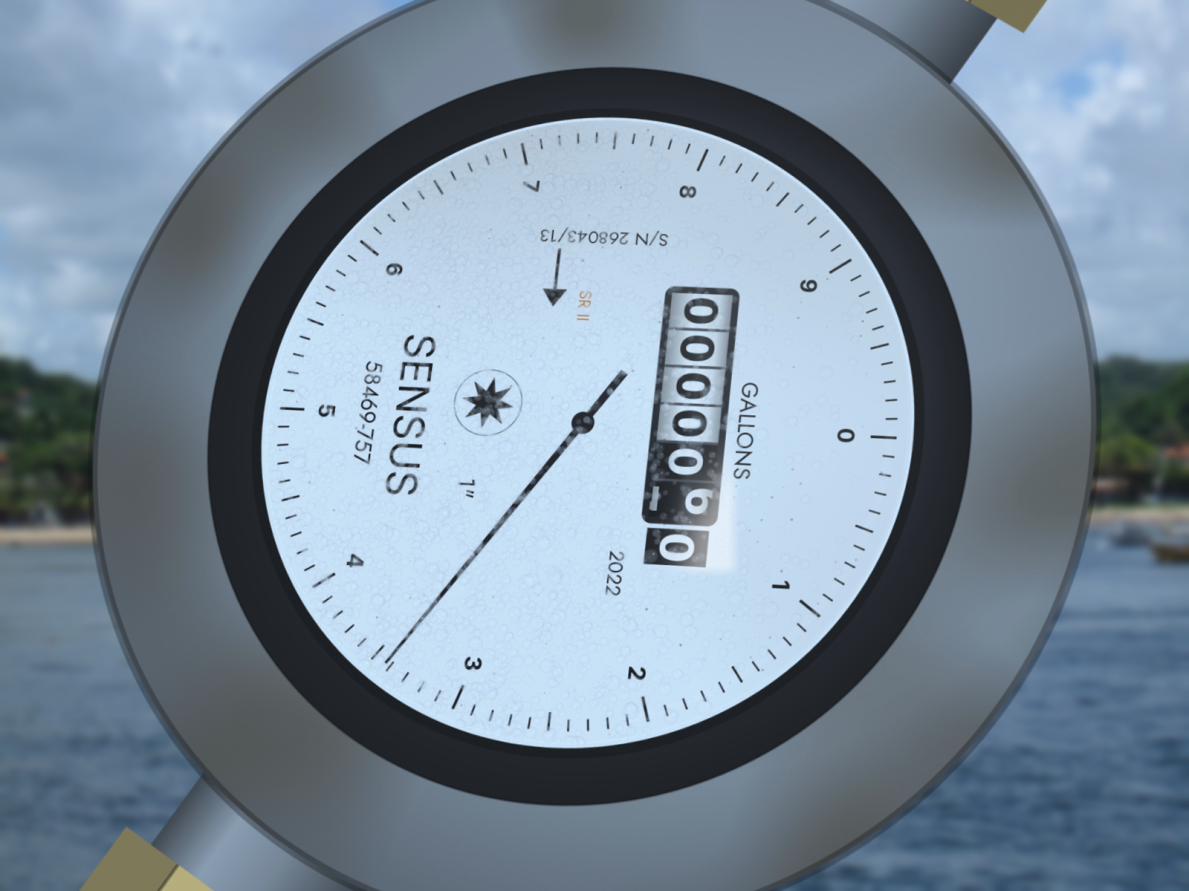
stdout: 63.4 gal
